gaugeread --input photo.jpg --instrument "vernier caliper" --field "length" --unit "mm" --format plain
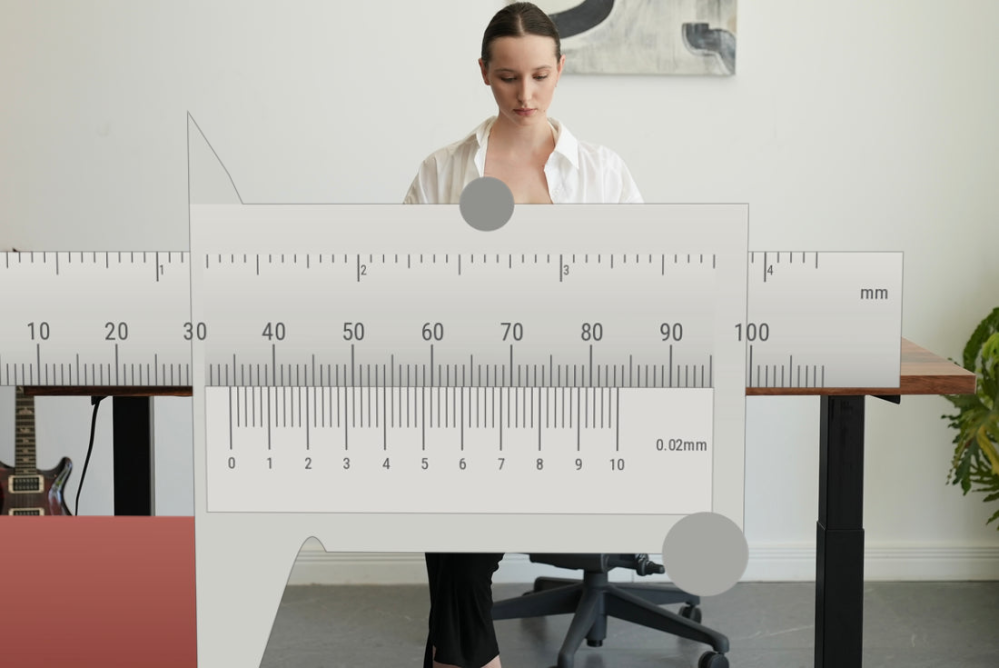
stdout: 34.4 mm
